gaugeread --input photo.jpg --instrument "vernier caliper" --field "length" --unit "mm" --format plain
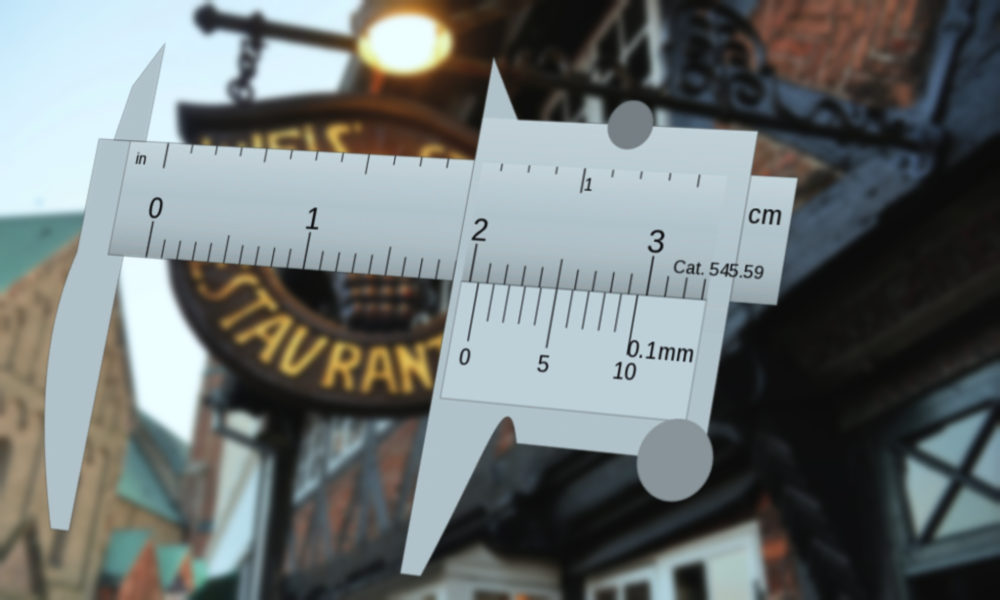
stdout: 20.5 mm
